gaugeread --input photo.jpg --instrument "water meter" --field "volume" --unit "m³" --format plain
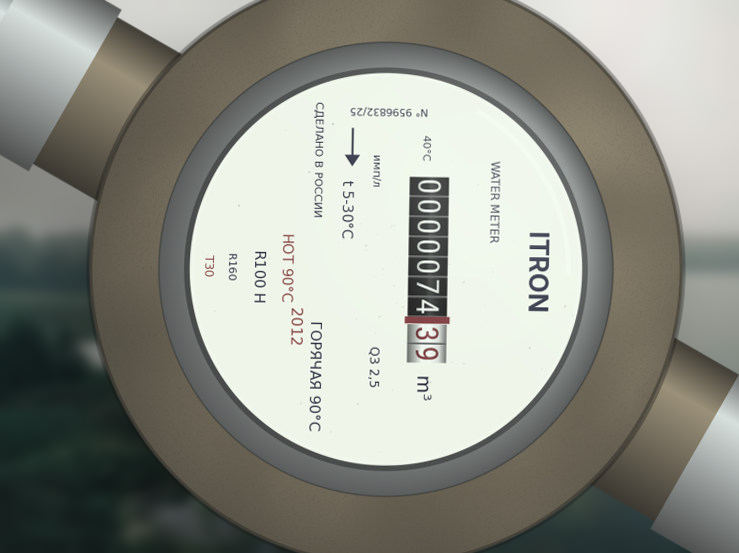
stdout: 74.39 m³
